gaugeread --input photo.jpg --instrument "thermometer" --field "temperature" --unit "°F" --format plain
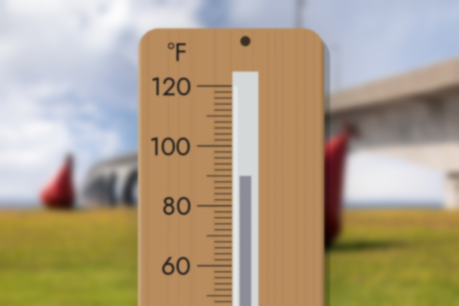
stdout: 90 °F
